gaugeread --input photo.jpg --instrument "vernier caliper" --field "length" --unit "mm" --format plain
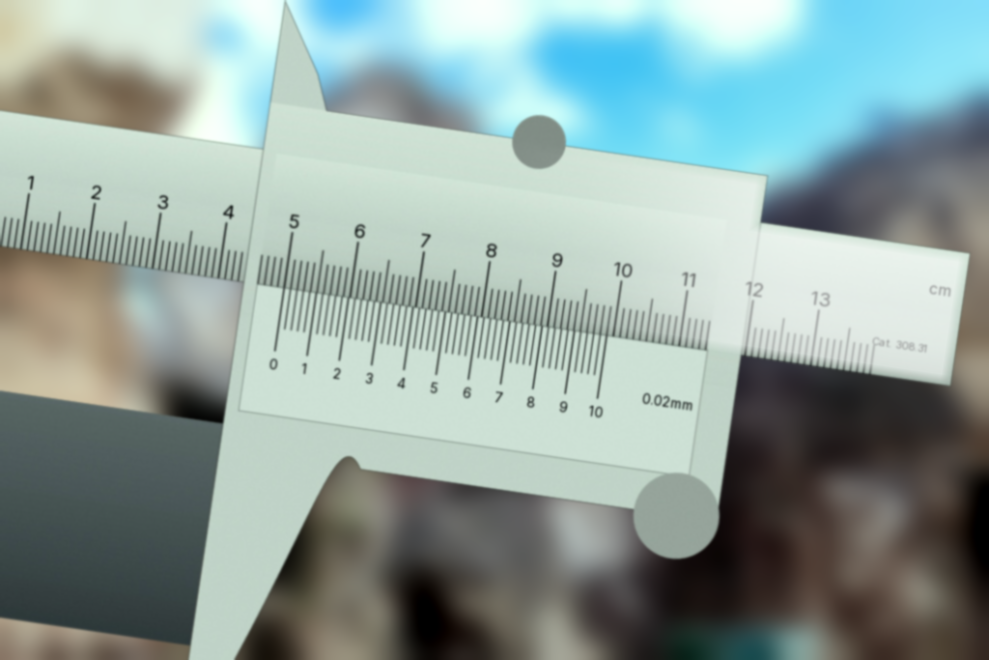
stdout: 50.0 mm
